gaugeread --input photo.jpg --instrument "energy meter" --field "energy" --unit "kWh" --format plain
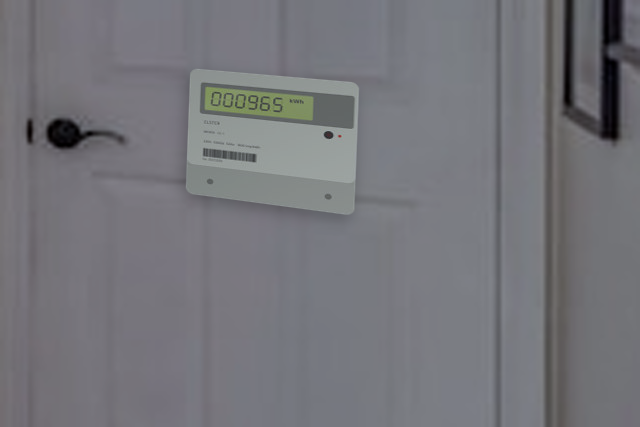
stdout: 965 kWh
